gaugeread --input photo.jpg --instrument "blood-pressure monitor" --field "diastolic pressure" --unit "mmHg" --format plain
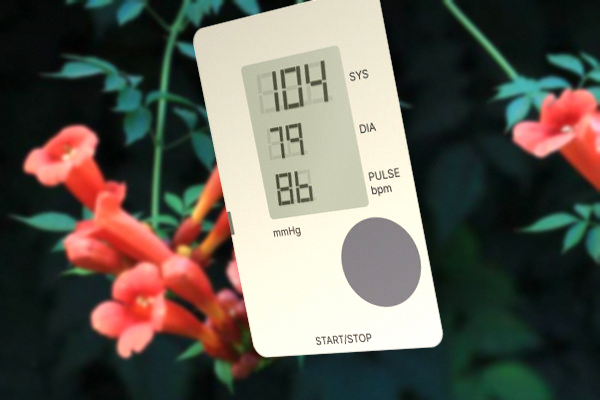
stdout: 79 mmHg
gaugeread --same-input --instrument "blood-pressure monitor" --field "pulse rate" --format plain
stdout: 86 bpm
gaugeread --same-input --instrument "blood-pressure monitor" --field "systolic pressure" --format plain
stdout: 104 mmHg
